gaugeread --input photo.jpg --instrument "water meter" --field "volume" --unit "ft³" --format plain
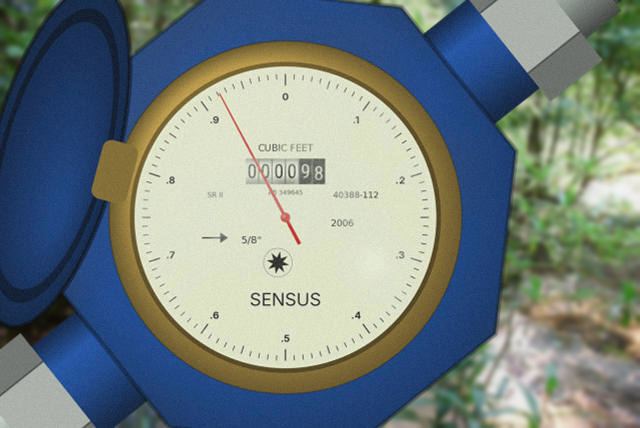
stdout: 97.92 ft³
